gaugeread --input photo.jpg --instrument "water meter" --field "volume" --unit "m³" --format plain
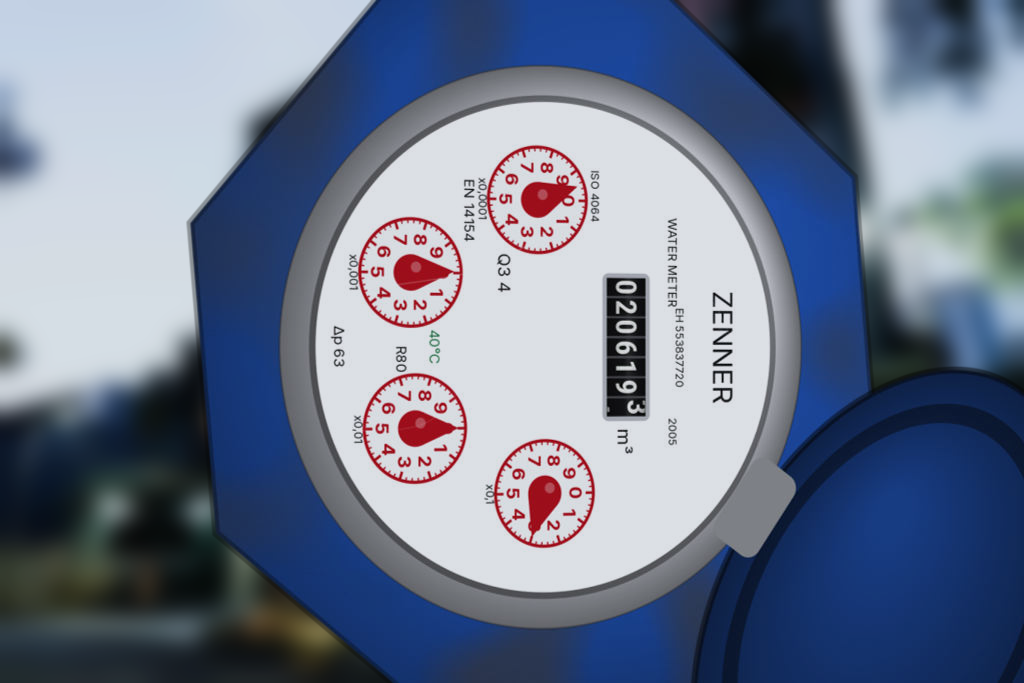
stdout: 206193.2999 m³
